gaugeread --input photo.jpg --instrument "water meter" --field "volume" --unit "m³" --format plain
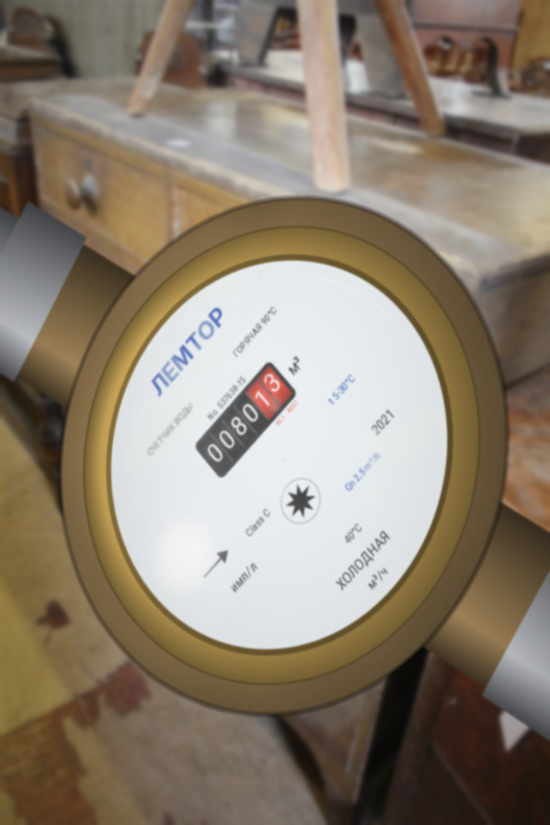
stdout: 80.13 m³
